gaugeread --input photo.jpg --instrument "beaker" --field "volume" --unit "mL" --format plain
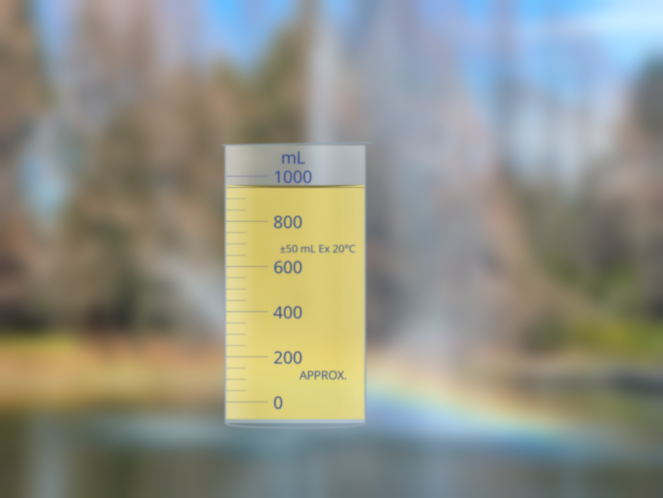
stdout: 950 mL
